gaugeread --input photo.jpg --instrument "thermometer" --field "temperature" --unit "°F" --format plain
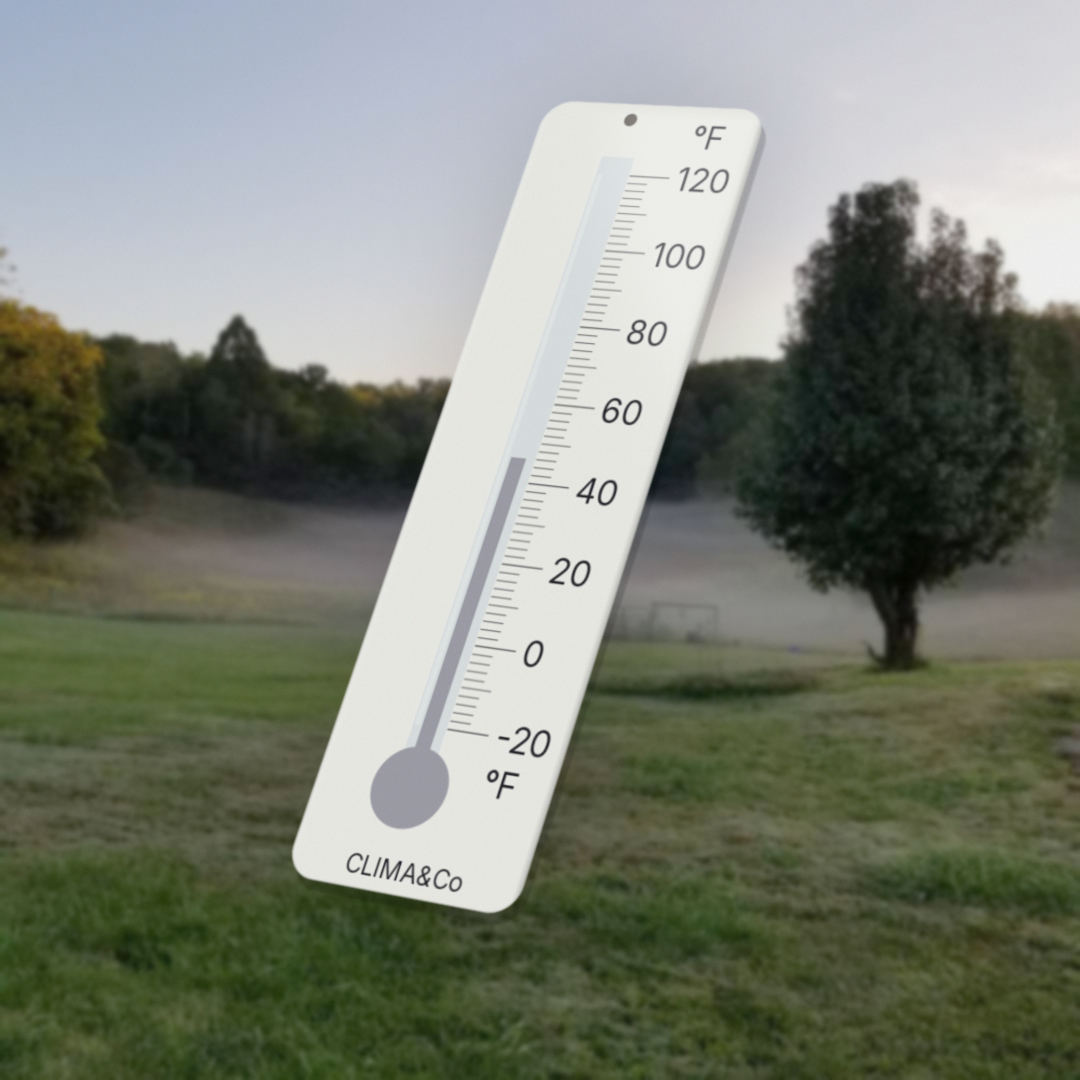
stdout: 46 °F
